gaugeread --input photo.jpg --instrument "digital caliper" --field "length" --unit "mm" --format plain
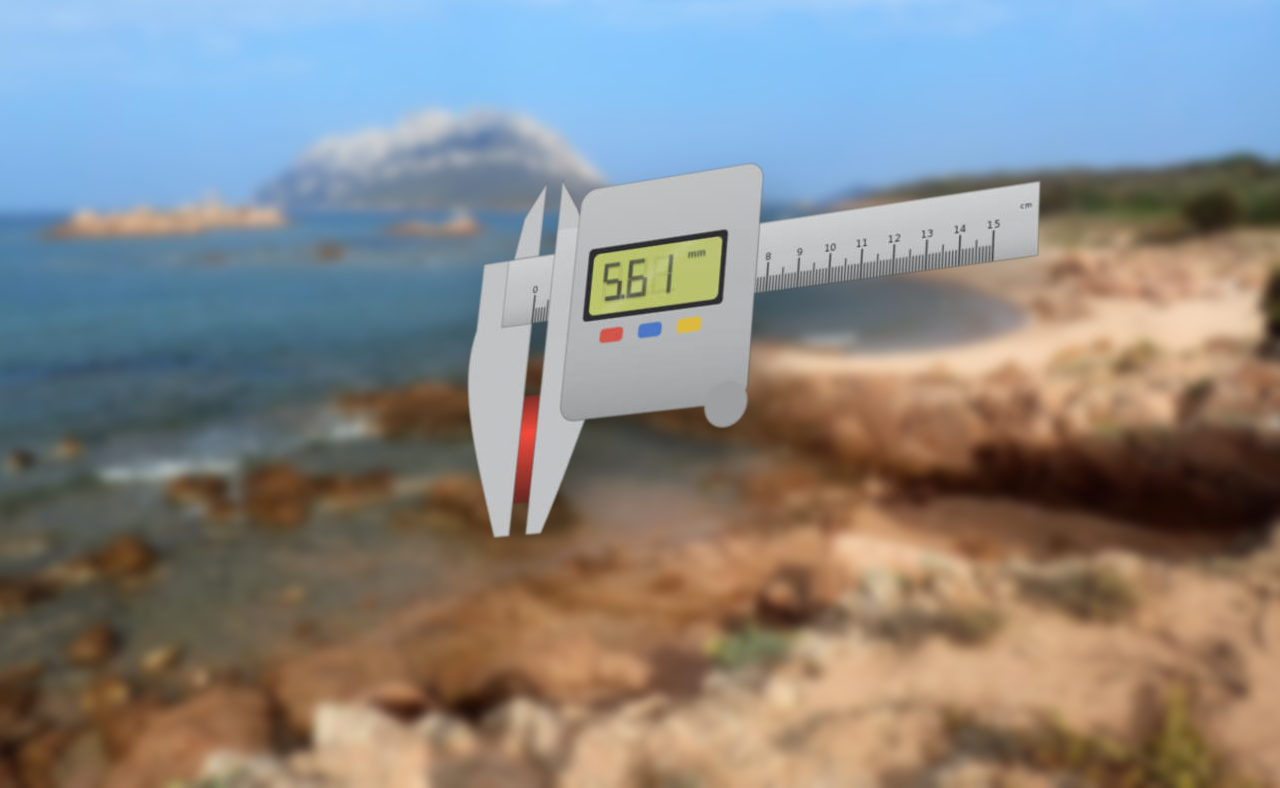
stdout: 5.61 mm
